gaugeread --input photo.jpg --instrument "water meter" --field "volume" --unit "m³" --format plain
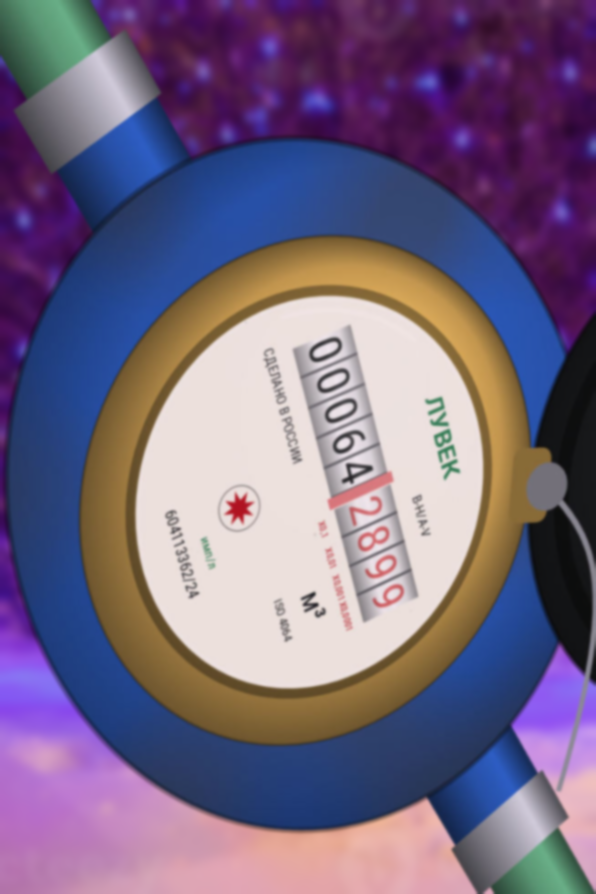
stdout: 64.2899 m³
